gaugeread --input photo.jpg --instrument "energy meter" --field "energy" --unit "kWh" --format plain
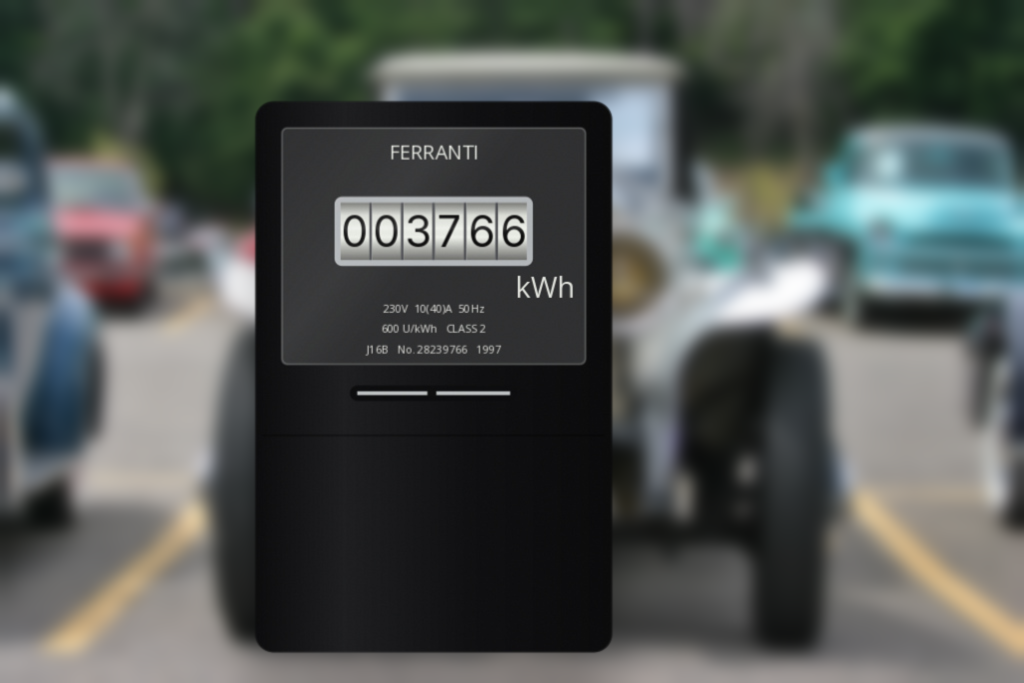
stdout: 3766 kWh
